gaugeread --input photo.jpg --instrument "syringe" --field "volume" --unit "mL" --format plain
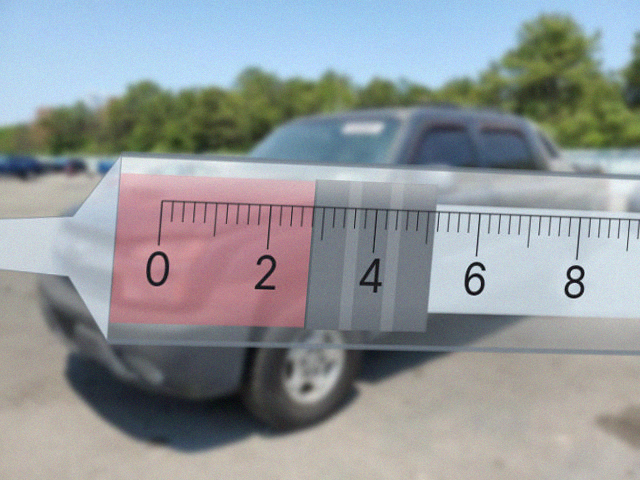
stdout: 2.8 mL
